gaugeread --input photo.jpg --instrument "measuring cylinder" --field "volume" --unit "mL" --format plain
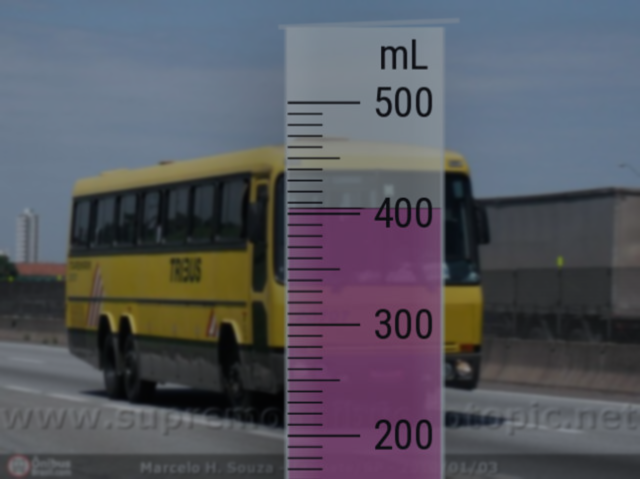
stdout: 405 mL
